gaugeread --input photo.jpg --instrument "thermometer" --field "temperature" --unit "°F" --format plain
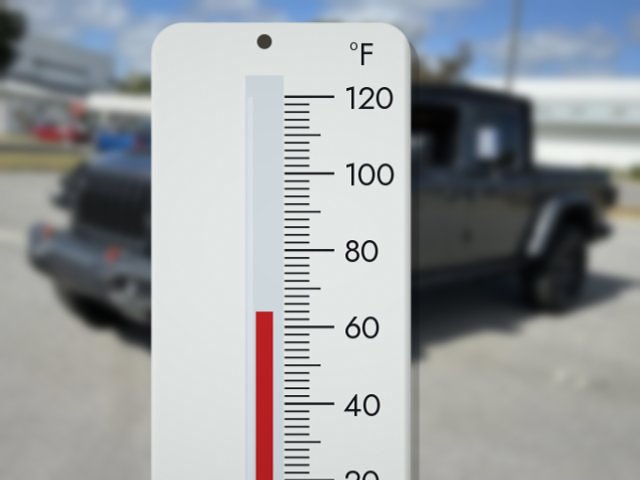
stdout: 64 °F
